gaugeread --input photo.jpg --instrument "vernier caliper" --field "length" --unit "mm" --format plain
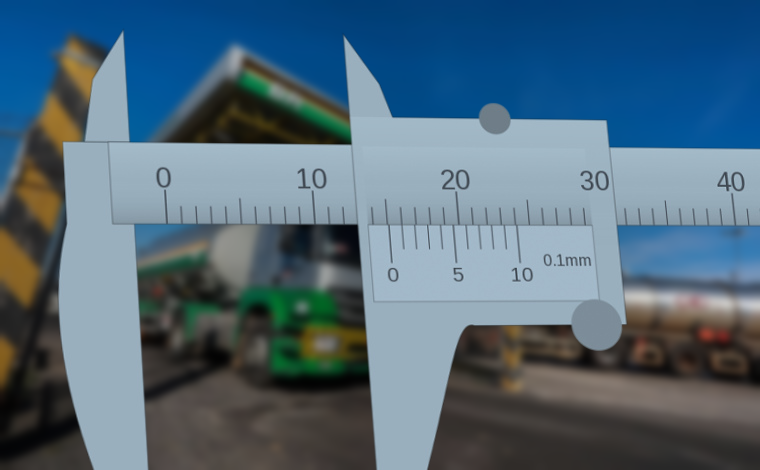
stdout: 15.1 mm
